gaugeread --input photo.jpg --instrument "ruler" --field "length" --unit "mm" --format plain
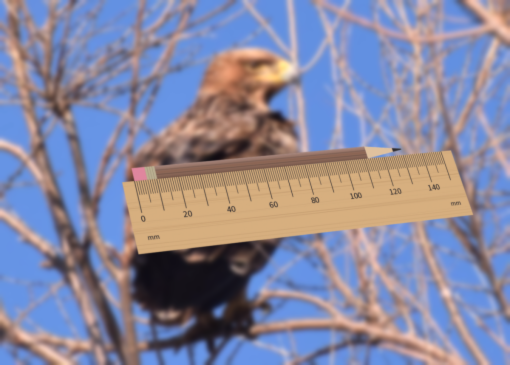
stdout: 130 mm
